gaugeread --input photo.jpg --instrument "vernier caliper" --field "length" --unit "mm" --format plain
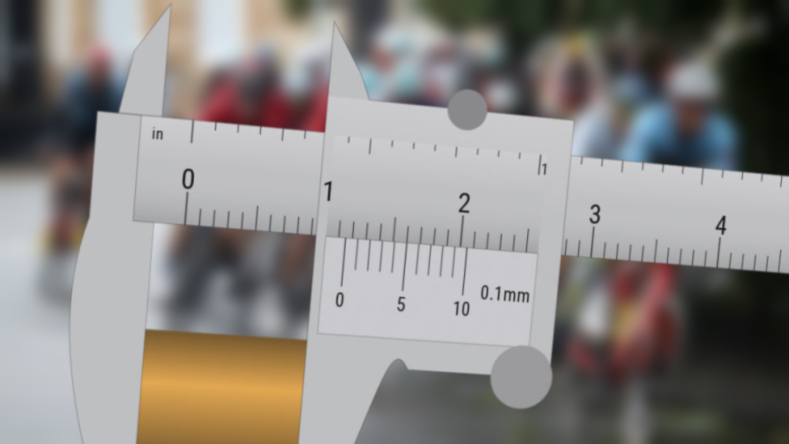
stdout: 11.5 mm
